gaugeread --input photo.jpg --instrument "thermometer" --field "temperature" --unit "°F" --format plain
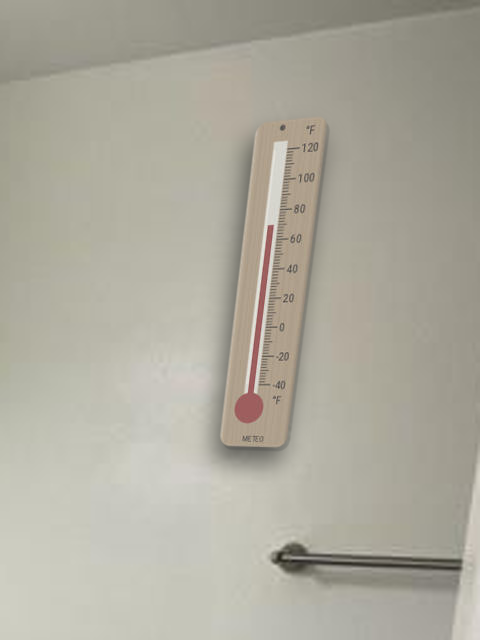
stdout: 70 °F
